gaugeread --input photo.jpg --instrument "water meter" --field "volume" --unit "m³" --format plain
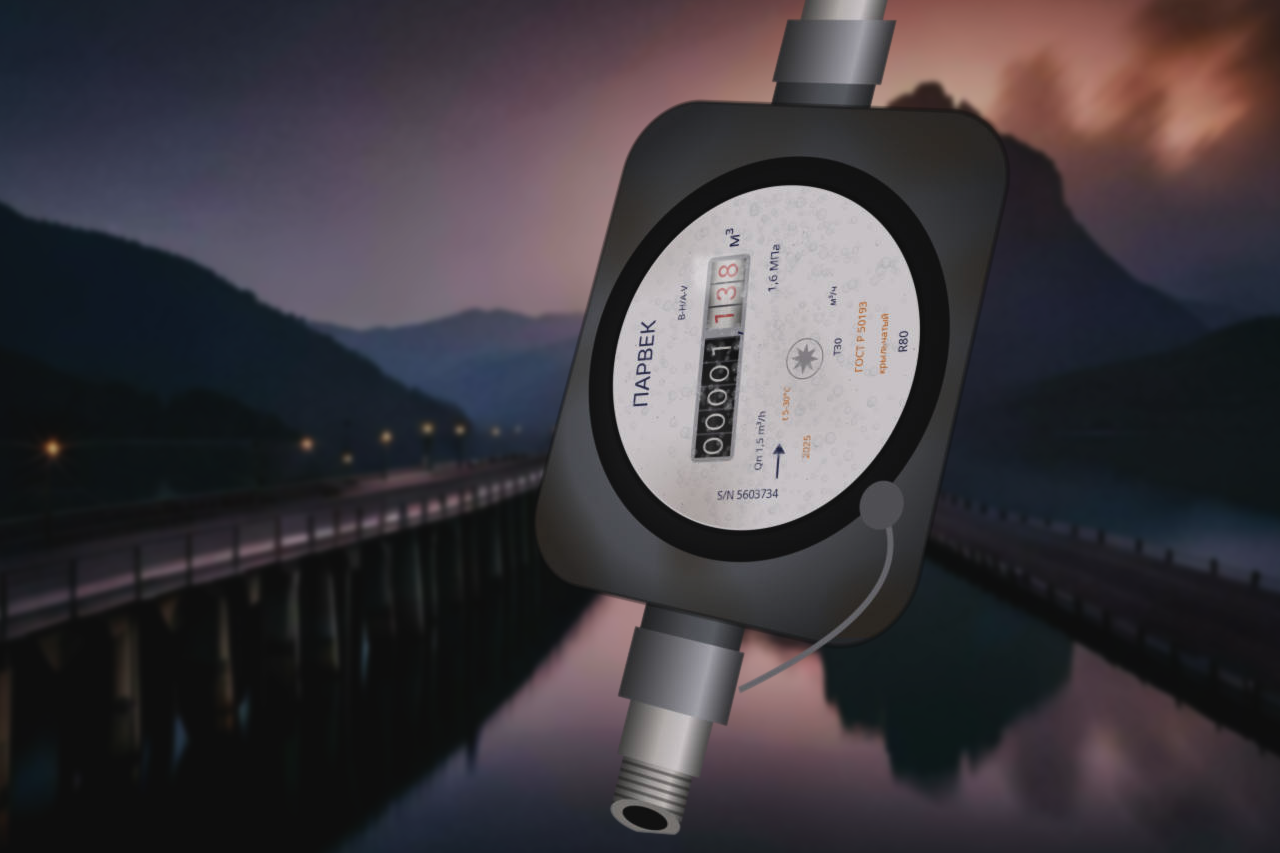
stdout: 1.138 m³
